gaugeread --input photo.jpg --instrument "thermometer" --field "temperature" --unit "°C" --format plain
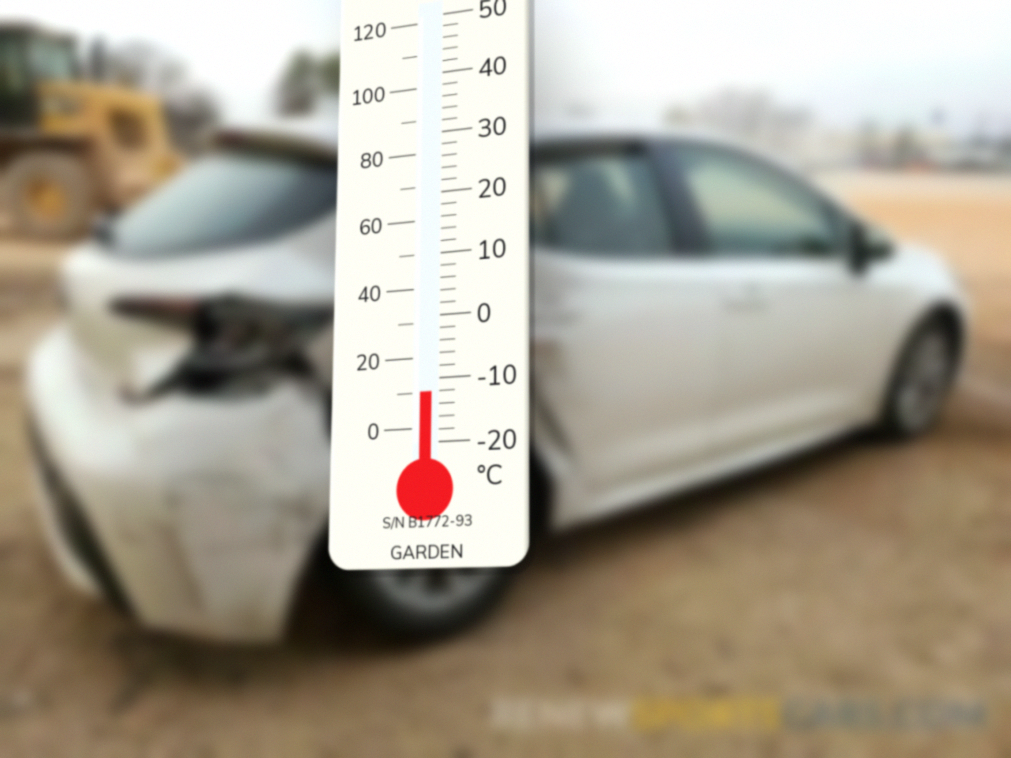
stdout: -12 °C
